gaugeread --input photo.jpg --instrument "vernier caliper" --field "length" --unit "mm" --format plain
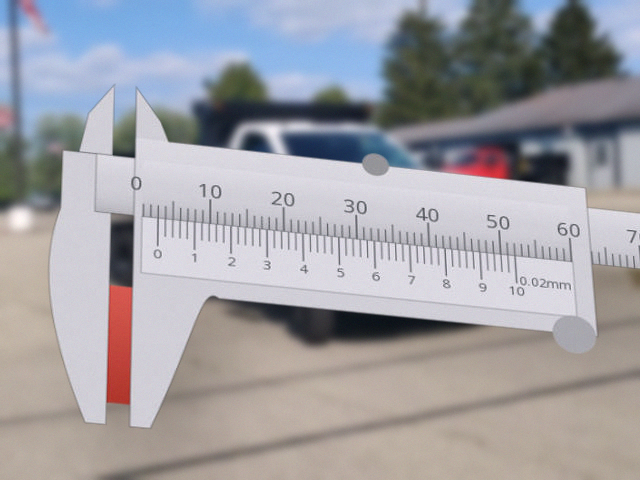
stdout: 3.0 mm
